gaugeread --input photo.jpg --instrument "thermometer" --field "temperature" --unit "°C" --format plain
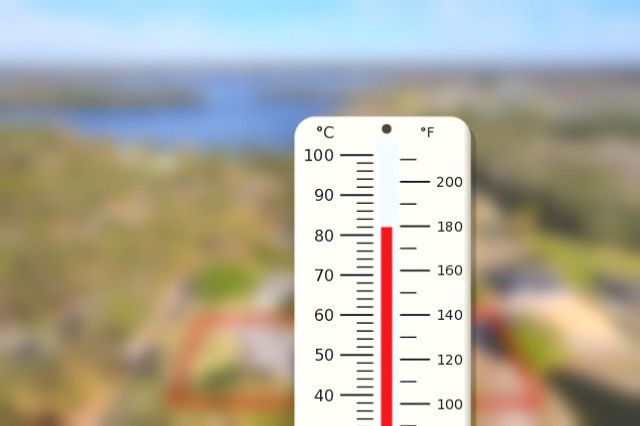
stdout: 82 °C
